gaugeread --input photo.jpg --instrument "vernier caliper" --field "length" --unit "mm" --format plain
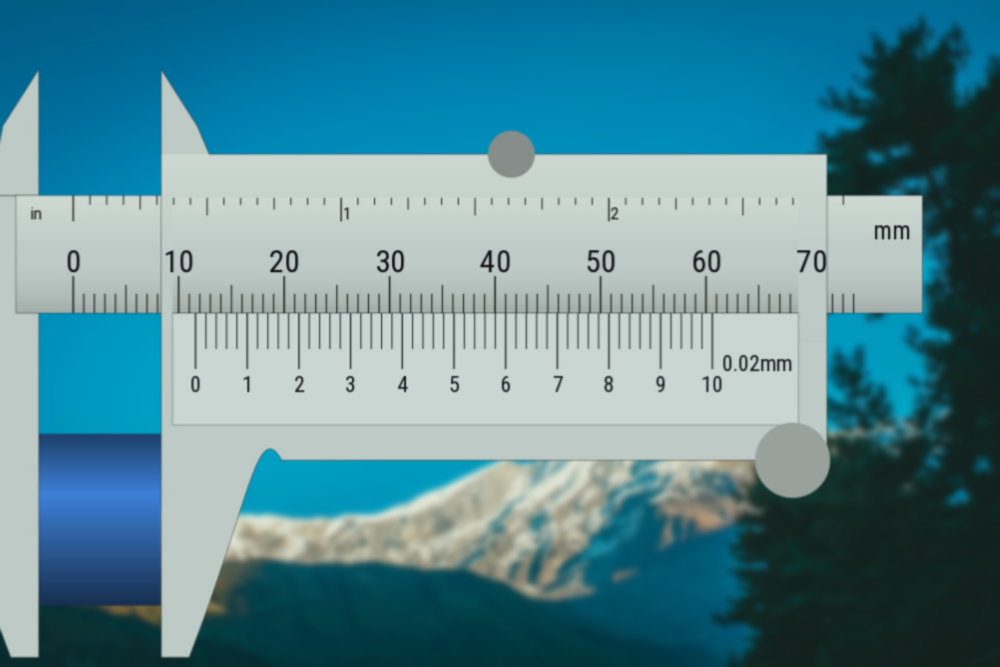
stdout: 11.6 mm
